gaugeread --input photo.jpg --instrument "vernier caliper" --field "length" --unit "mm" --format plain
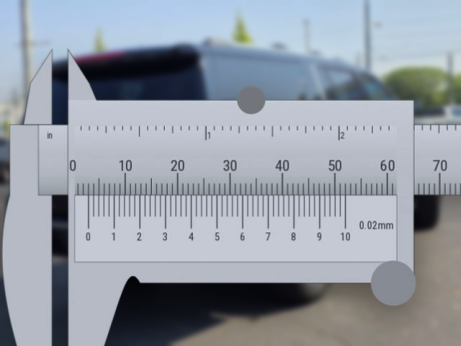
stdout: 3.0 mm
